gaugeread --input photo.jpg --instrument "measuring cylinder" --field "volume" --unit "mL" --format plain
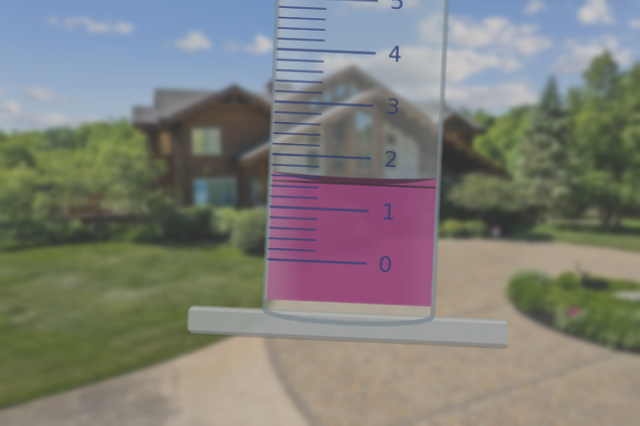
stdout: 1.5 mL
